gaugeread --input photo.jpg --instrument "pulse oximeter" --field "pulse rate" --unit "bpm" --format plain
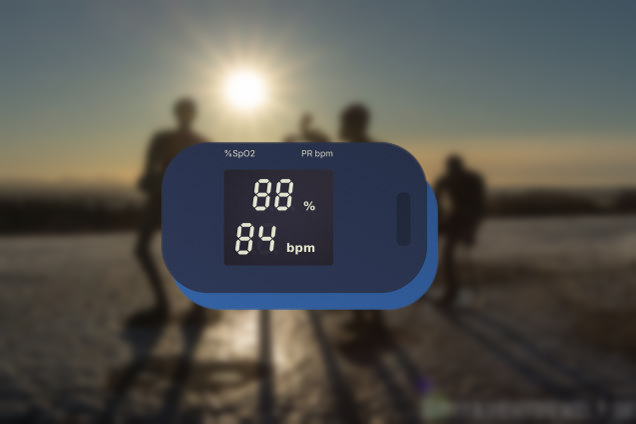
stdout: 84 bpm
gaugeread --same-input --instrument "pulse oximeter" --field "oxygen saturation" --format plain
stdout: 88 %
